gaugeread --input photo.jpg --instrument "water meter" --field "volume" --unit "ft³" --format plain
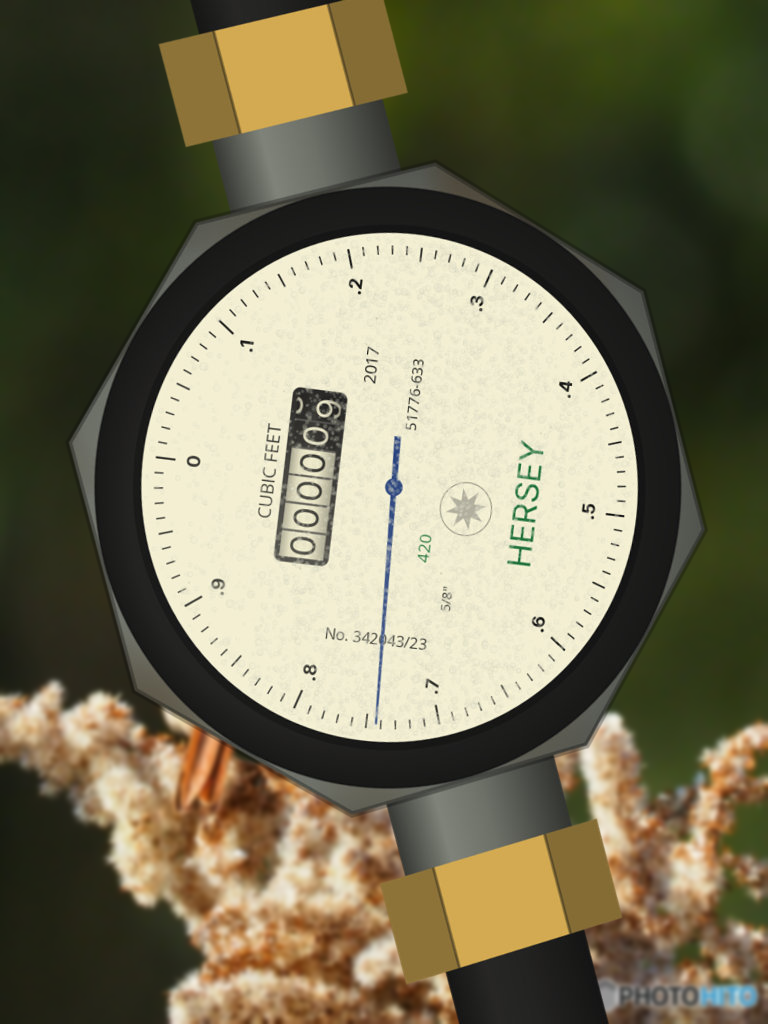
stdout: 8.74 ft³
